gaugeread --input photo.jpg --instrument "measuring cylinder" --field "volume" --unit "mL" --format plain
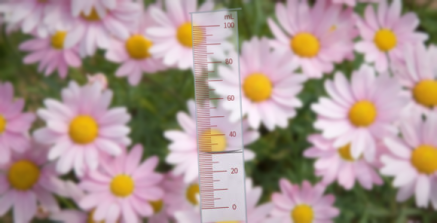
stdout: 30 mL
